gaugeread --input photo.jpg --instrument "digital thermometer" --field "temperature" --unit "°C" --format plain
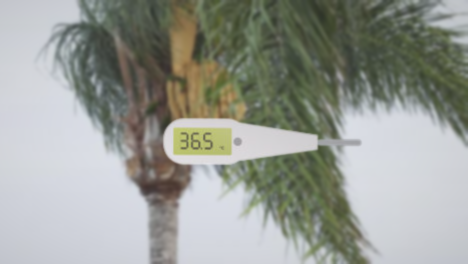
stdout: 36.5 °C
